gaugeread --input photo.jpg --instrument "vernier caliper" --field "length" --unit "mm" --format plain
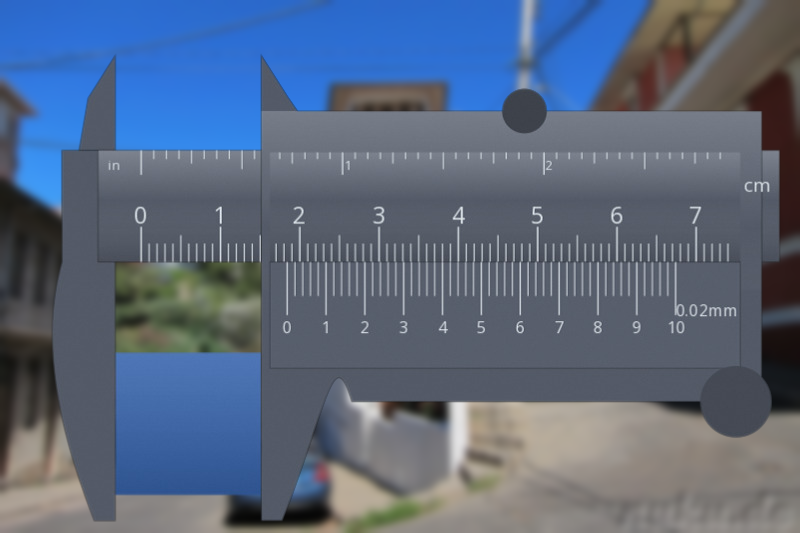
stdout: 18.4 mm
